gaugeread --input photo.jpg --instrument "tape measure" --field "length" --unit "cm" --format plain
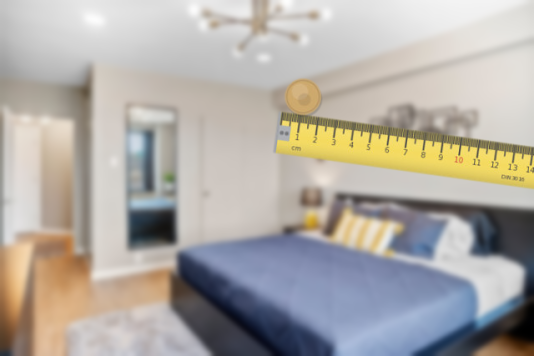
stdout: 2 cm
